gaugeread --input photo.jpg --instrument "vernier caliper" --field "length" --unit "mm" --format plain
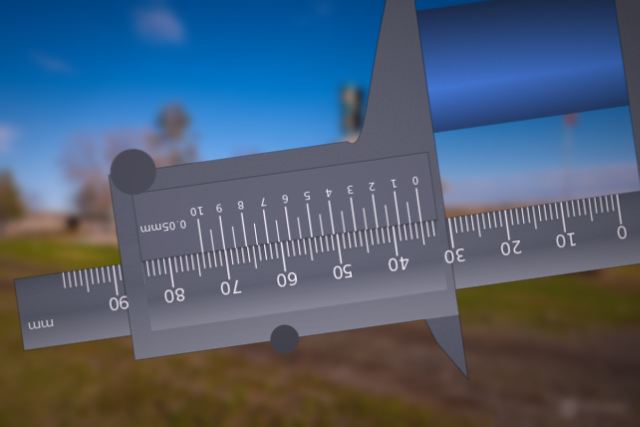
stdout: 35.0 mm
